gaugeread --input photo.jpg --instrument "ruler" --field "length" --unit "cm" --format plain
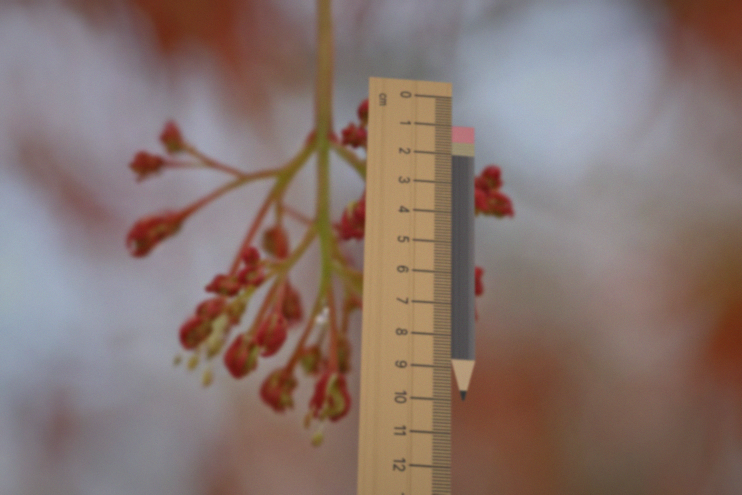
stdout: 9 cm
